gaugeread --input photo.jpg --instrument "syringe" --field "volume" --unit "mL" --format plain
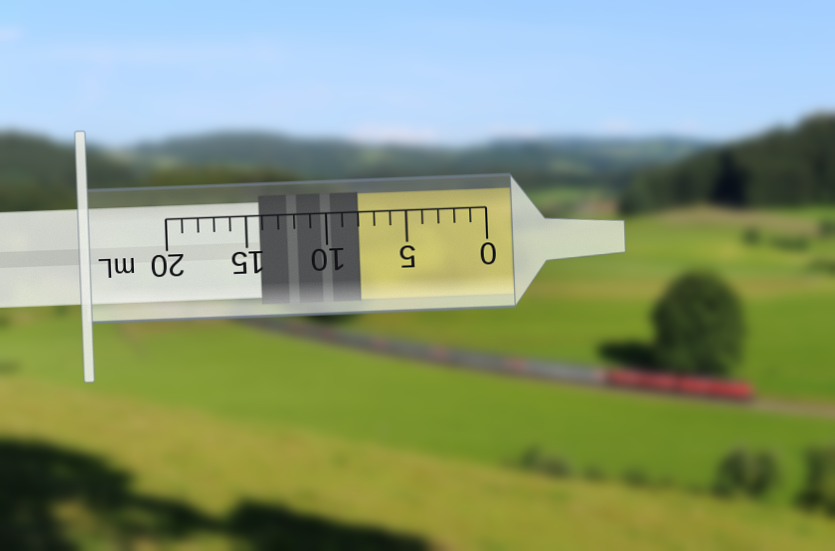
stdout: 8 mL
